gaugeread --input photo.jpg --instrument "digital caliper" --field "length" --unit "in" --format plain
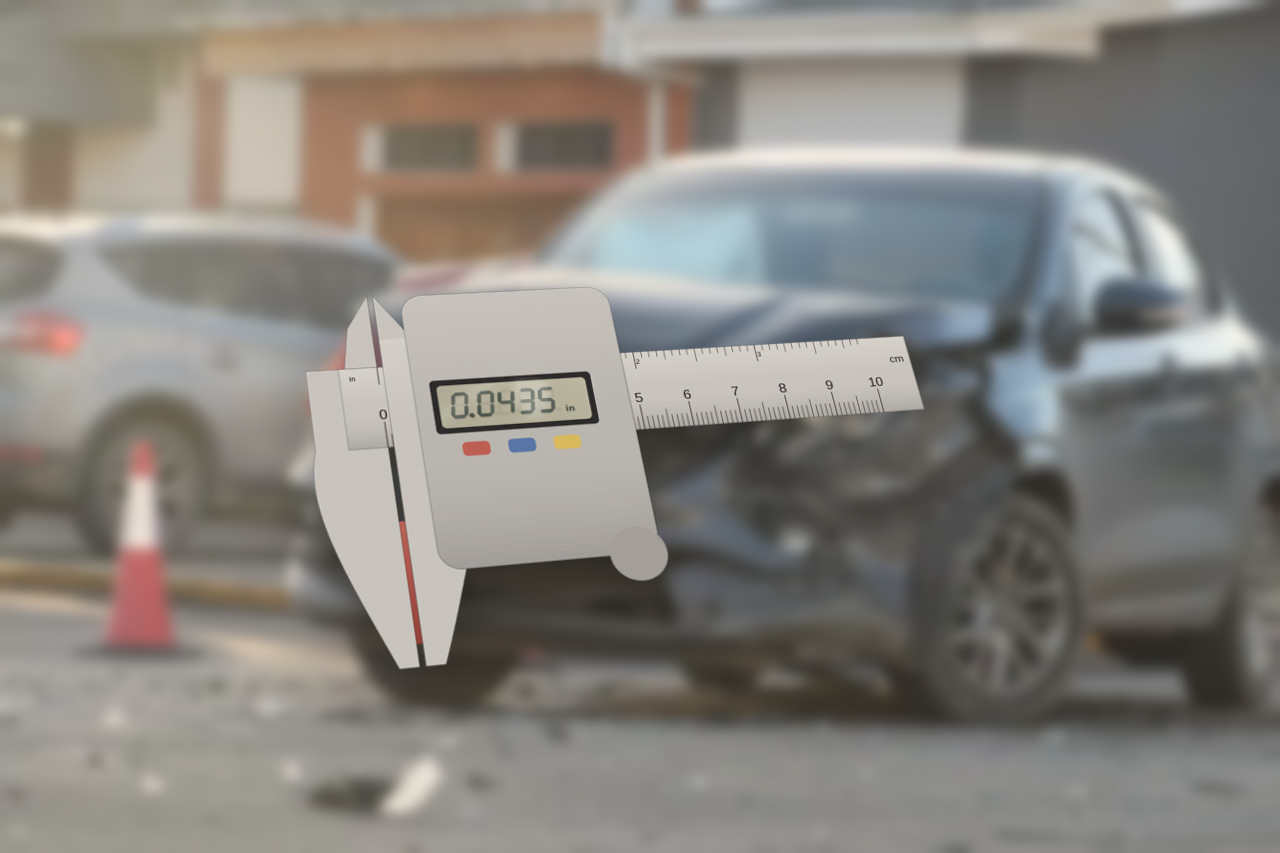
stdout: 0.0435 in
